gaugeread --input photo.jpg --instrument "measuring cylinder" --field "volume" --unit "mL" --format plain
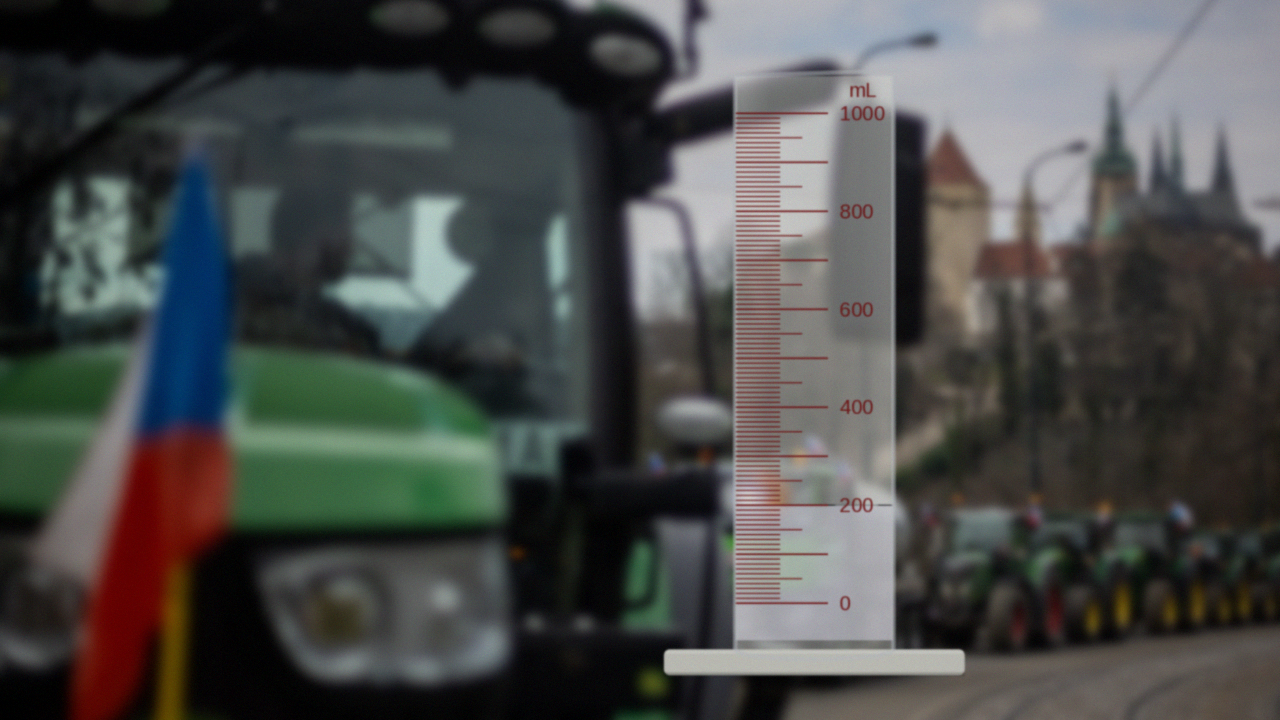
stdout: 200 mL
